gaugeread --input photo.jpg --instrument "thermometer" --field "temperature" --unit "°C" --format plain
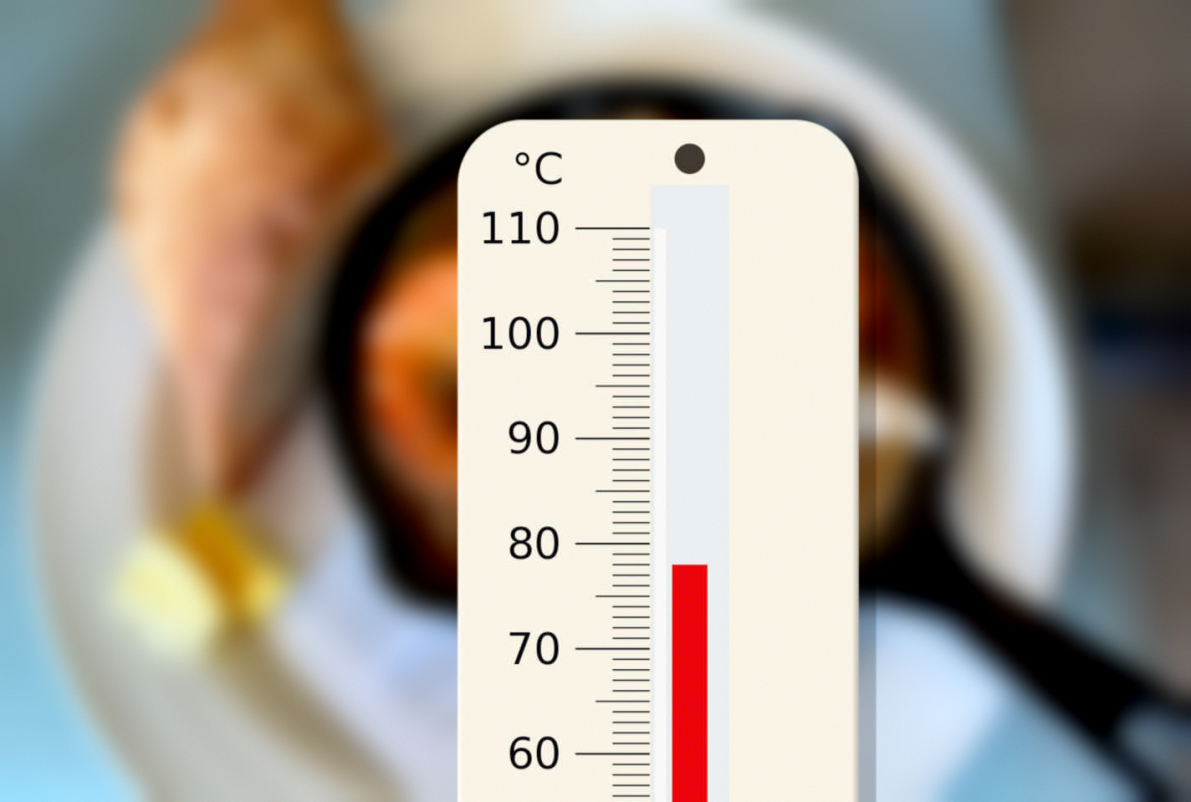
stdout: 78 °C
